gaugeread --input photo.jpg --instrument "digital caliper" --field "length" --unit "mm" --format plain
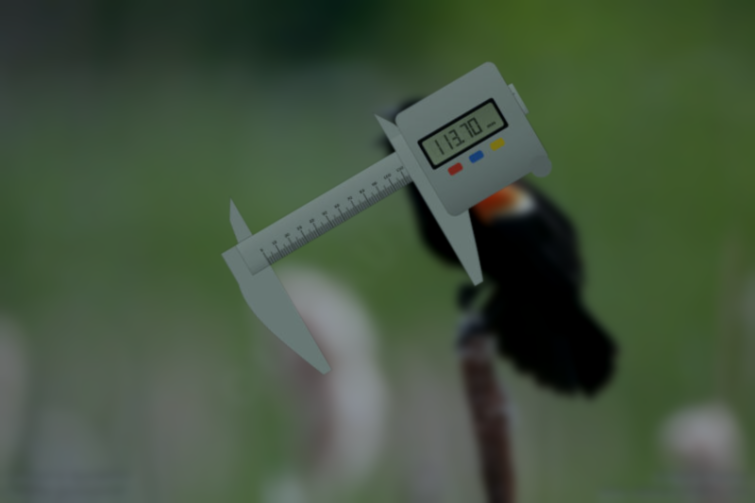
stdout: 113.70 mm
